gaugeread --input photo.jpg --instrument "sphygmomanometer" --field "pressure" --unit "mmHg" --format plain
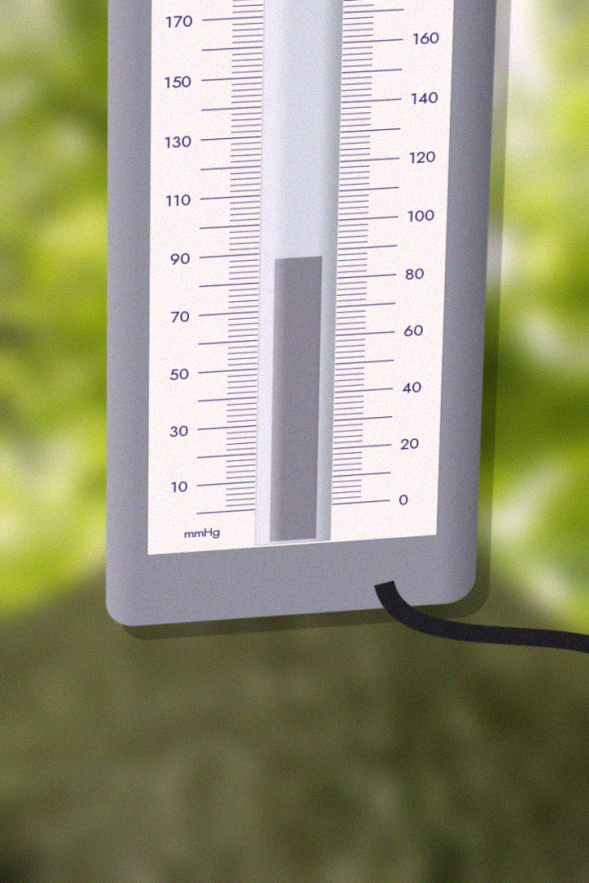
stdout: 88 mmHg
